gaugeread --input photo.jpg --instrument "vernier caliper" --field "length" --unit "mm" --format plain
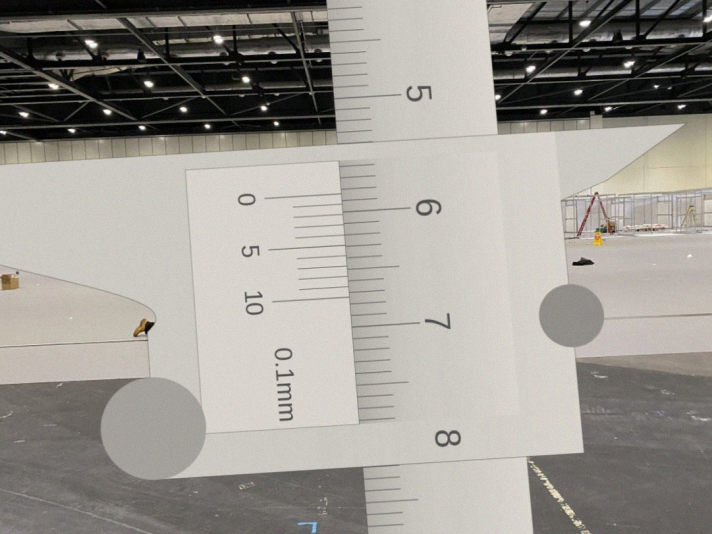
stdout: 58.4 mm
